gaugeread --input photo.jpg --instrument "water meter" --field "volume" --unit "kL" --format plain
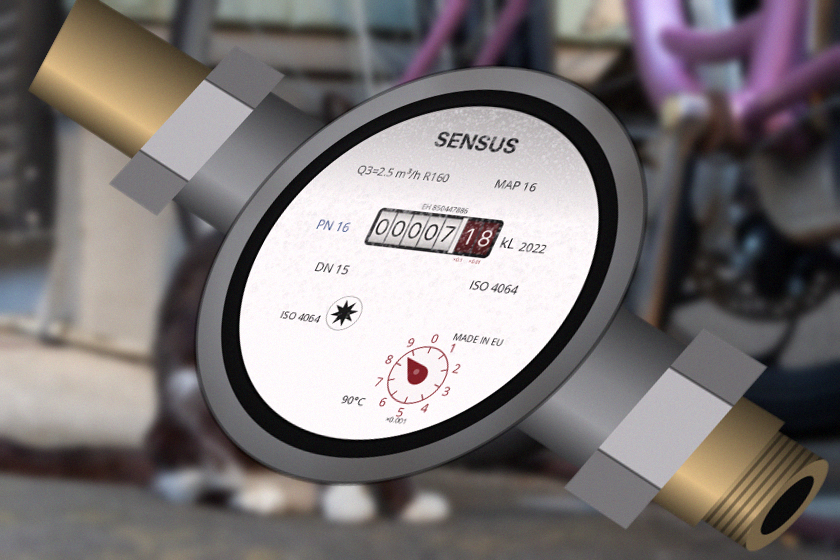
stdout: 7.188 kL
